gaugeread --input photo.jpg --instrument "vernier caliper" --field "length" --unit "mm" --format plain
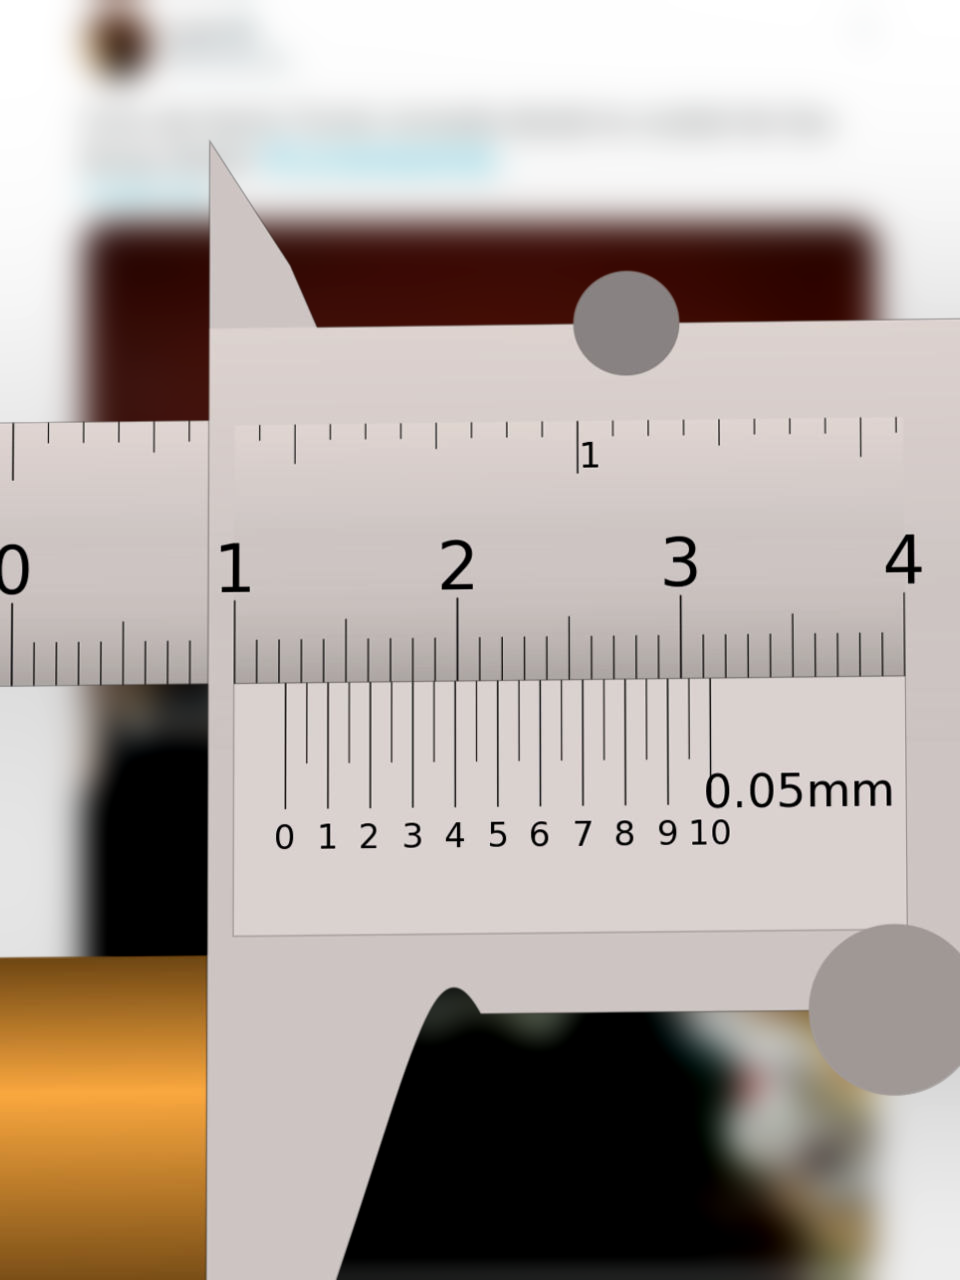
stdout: 12.3 mm
